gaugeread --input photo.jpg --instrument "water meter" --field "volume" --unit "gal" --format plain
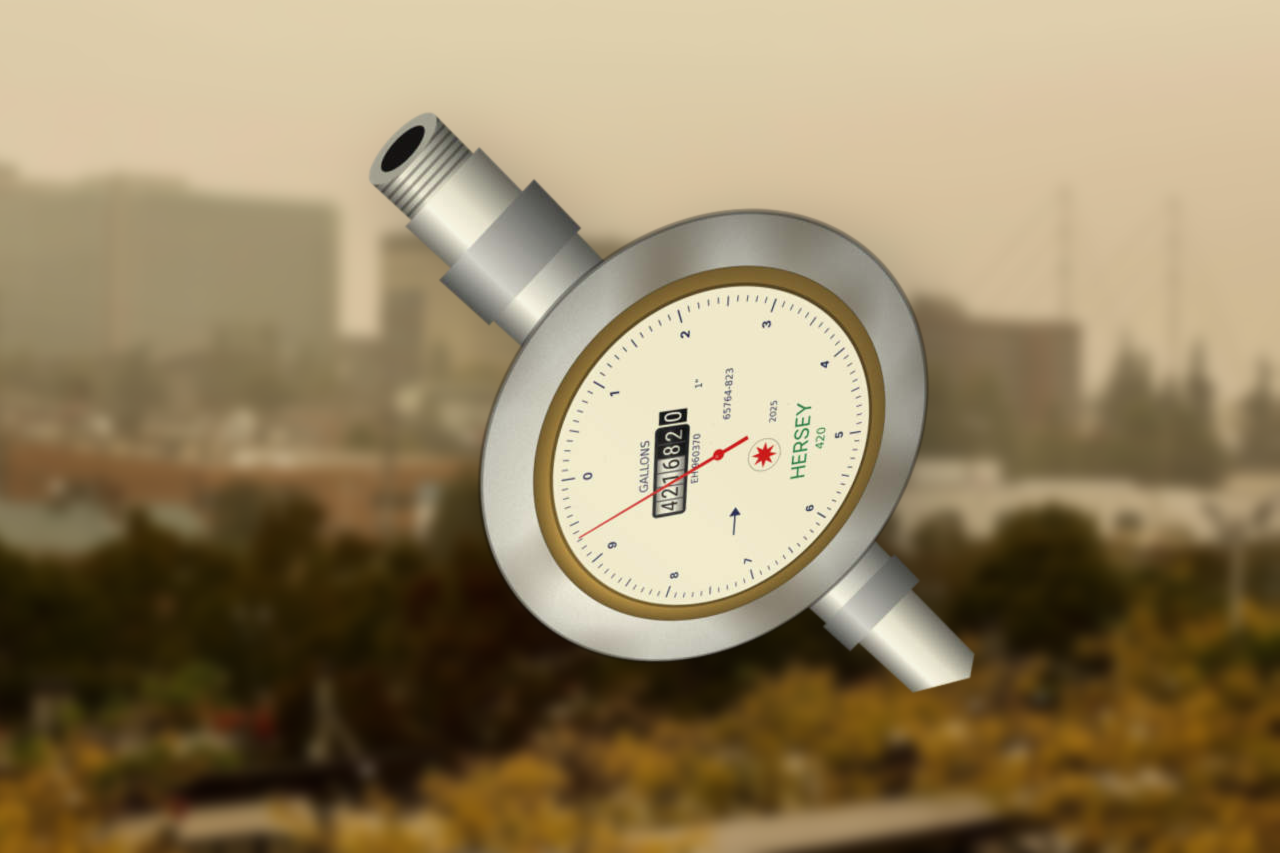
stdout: 4216819.3 gal
